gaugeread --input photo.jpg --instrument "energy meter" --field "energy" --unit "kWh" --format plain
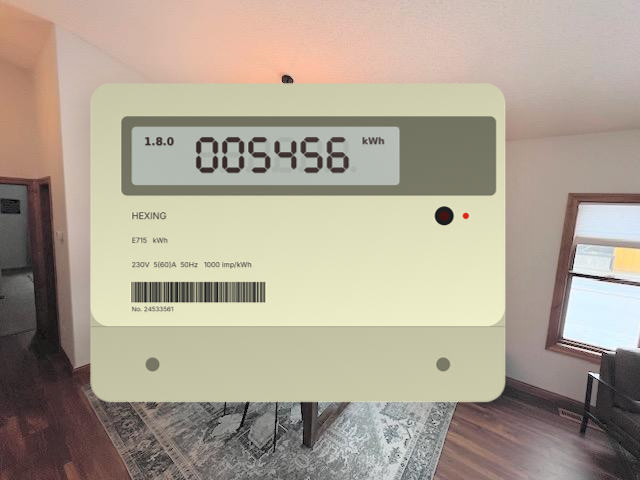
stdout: 5456 kWh
